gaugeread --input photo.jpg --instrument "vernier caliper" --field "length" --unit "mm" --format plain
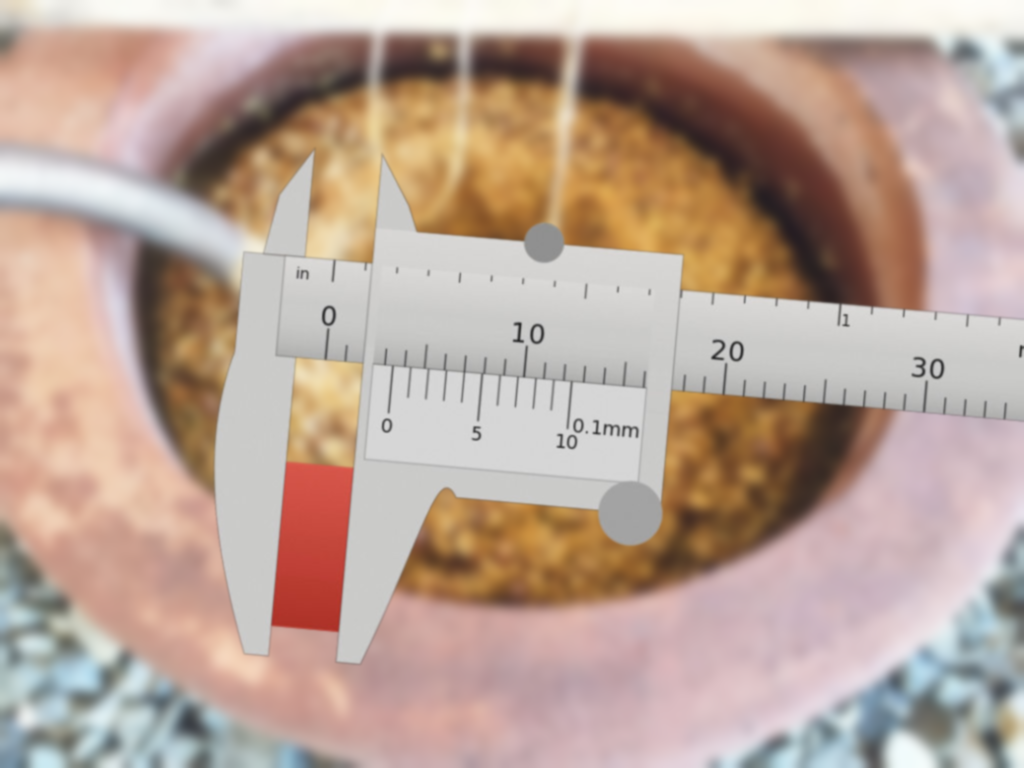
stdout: 3.4 mm
